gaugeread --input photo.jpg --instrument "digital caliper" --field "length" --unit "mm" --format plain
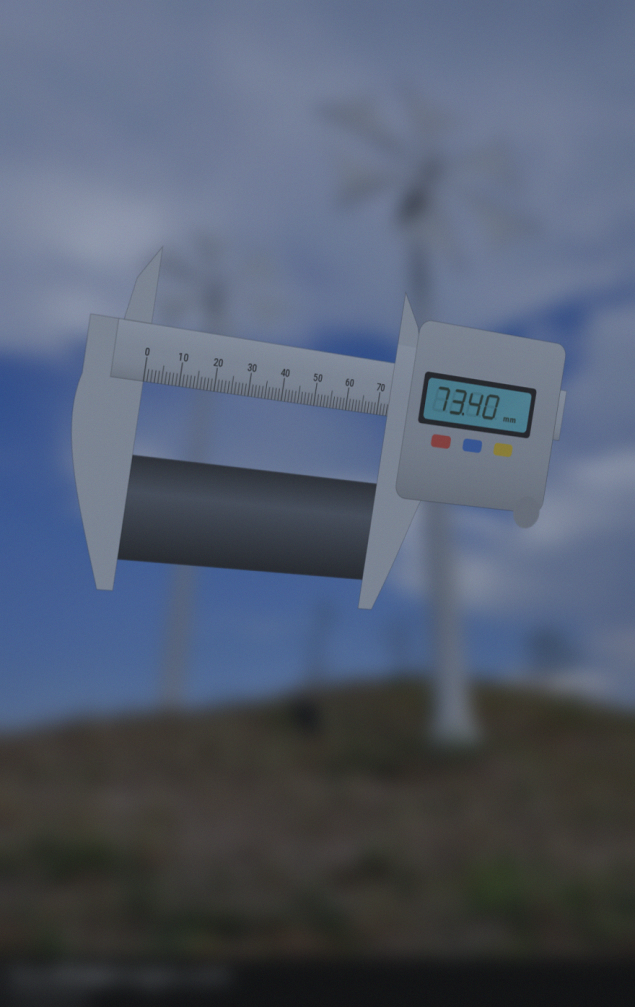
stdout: 73.40 mm
